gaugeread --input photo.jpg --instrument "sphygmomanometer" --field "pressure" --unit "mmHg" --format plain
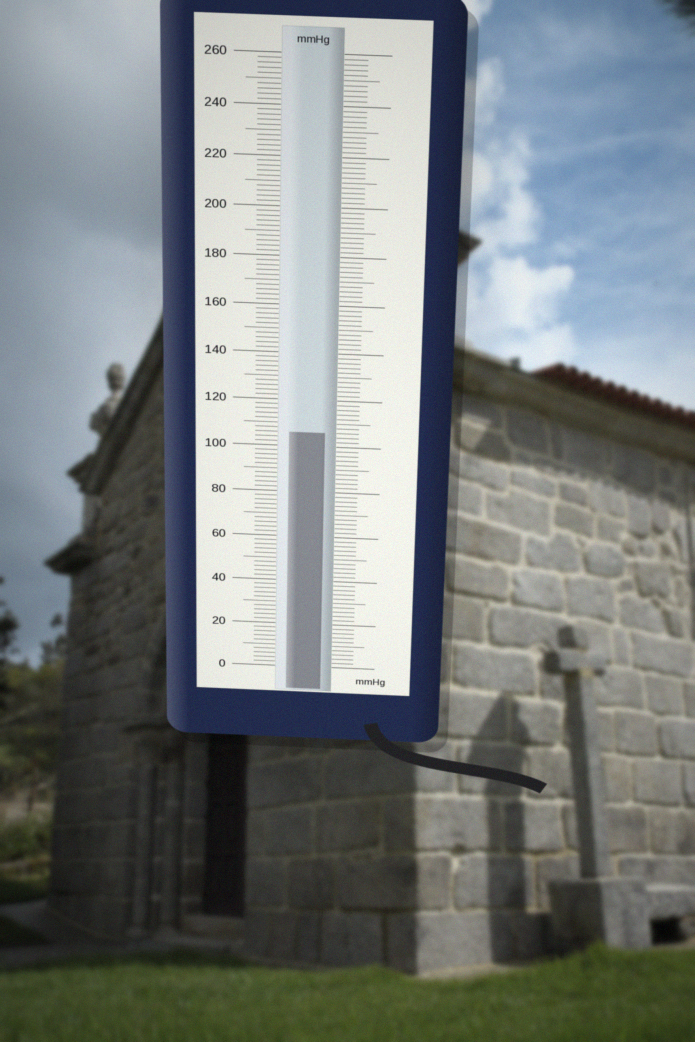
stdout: 106 mmHg
